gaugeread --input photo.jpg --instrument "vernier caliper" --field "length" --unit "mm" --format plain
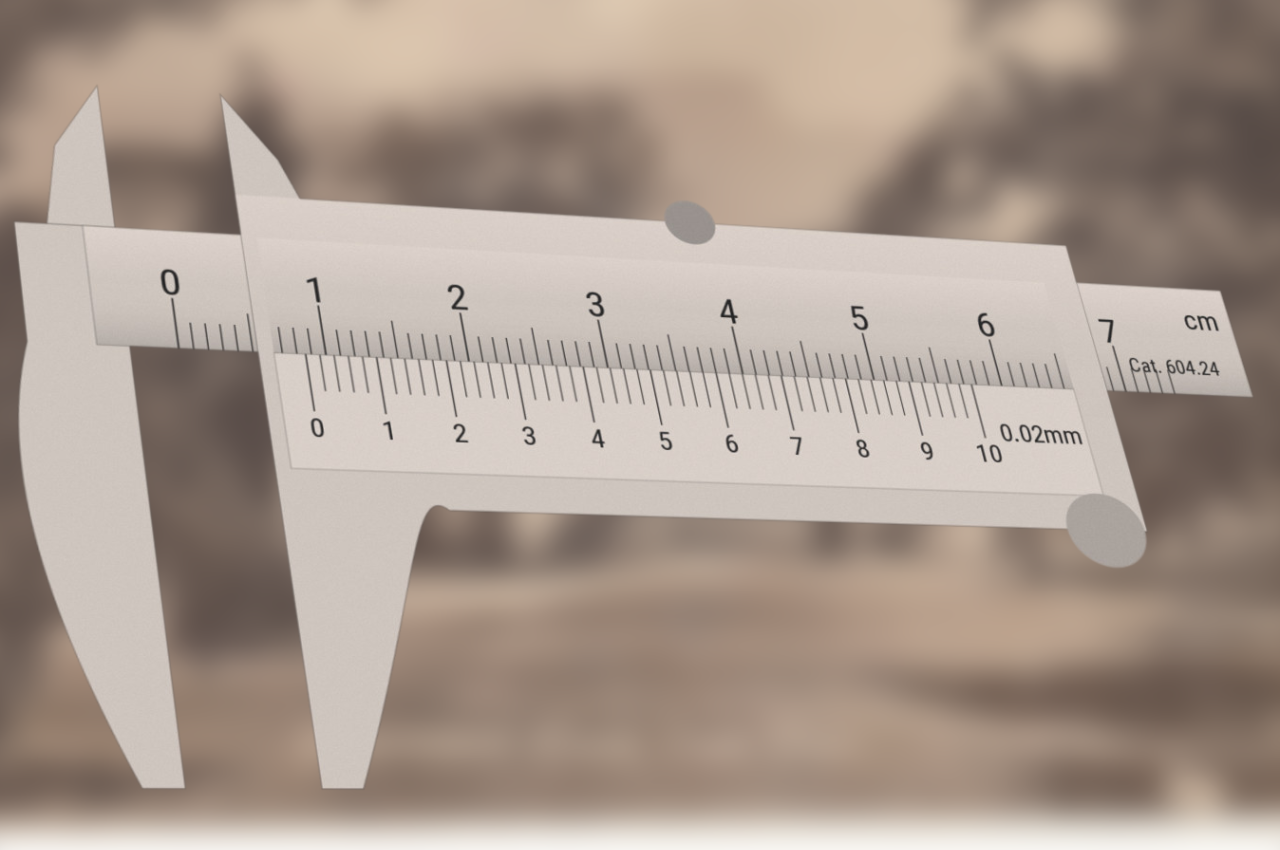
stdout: 8.6 mm
